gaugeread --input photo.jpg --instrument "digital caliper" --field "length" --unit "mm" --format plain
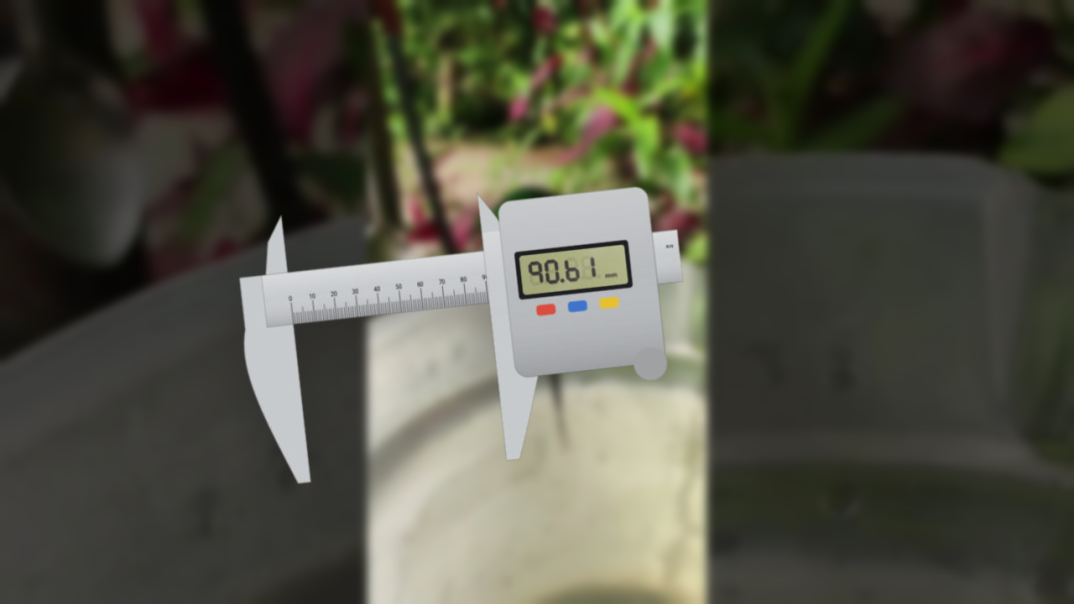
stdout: 90.61 mm
